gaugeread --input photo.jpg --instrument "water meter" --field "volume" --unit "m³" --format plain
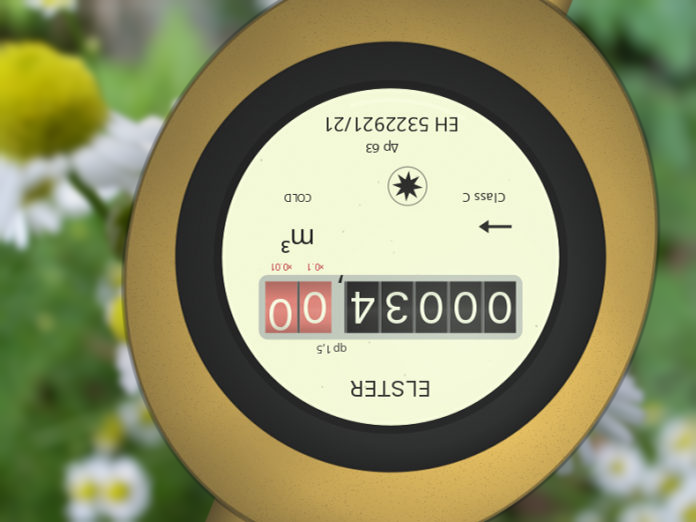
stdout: 34.00 m³
